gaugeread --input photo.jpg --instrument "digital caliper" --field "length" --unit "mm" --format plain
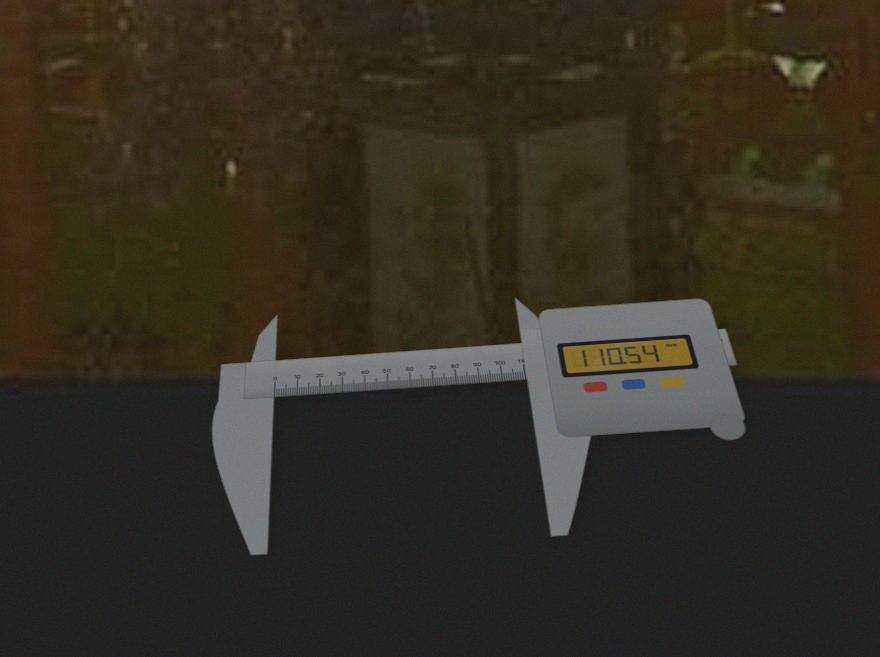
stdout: 110.54 mm
